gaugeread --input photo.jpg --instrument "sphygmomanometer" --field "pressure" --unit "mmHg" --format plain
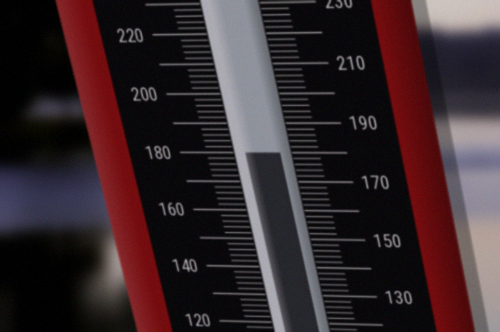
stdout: 180 mmHg
